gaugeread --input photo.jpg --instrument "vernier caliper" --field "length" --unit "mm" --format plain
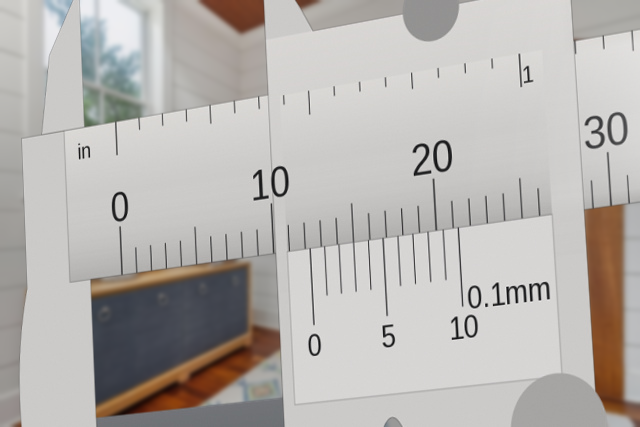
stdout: 12.3 mm
